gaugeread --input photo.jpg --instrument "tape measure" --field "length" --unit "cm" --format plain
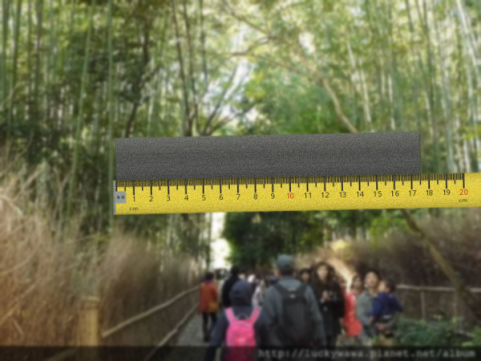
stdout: 17.5 cm
